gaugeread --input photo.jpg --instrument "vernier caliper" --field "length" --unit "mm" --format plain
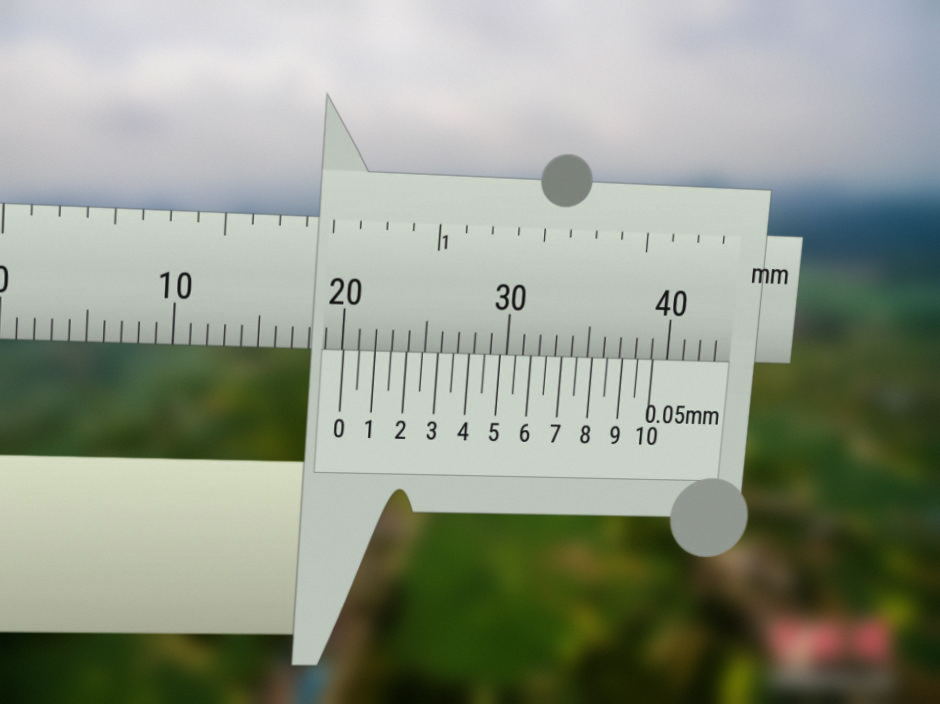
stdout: 20.1 mm
